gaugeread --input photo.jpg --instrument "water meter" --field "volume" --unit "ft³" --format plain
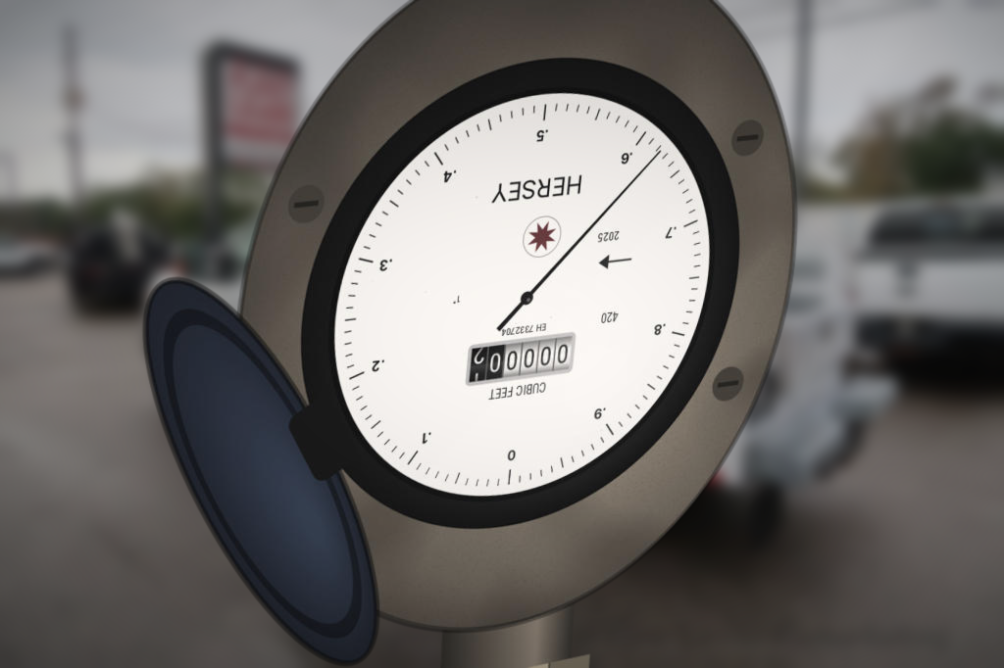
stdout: 1.62 ft³
